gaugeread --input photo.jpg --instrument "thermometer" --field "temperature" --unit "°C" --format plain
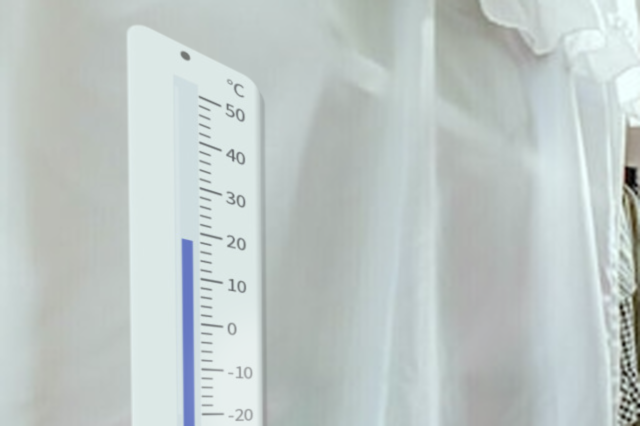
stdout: 18 °C
